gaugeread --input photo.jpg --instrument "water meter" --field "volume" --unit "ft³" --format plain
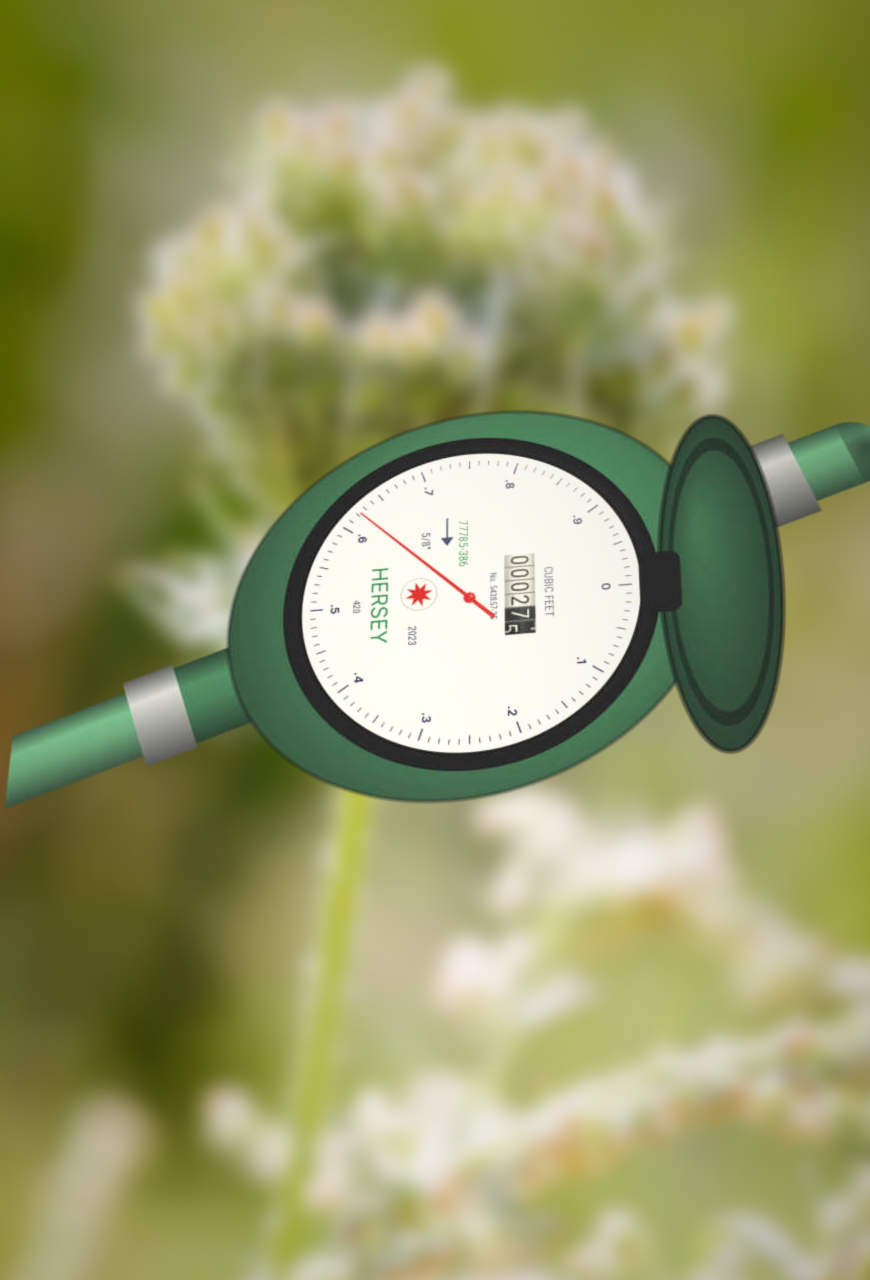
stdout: 274.62 ft³
